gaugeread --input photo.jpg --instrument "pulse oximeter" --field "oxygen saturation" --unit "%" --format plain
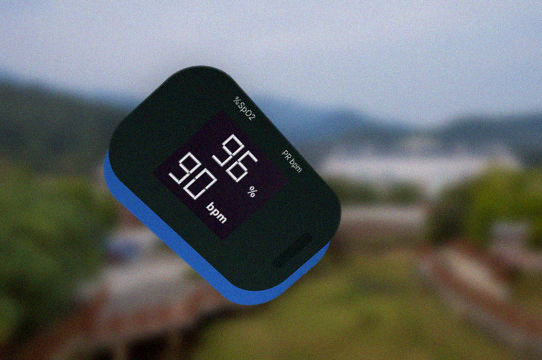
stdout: 96 %
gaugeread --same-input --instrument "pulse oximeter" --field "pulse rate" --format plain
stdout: 90 bpm
